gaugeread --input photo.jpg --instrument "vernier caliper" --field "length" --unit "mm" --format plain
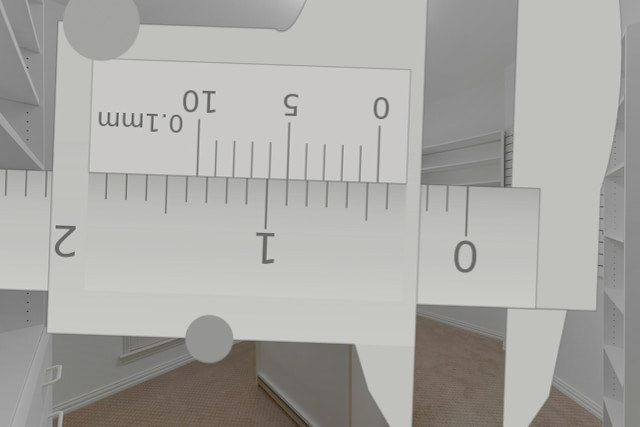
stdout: 4.5 mm
